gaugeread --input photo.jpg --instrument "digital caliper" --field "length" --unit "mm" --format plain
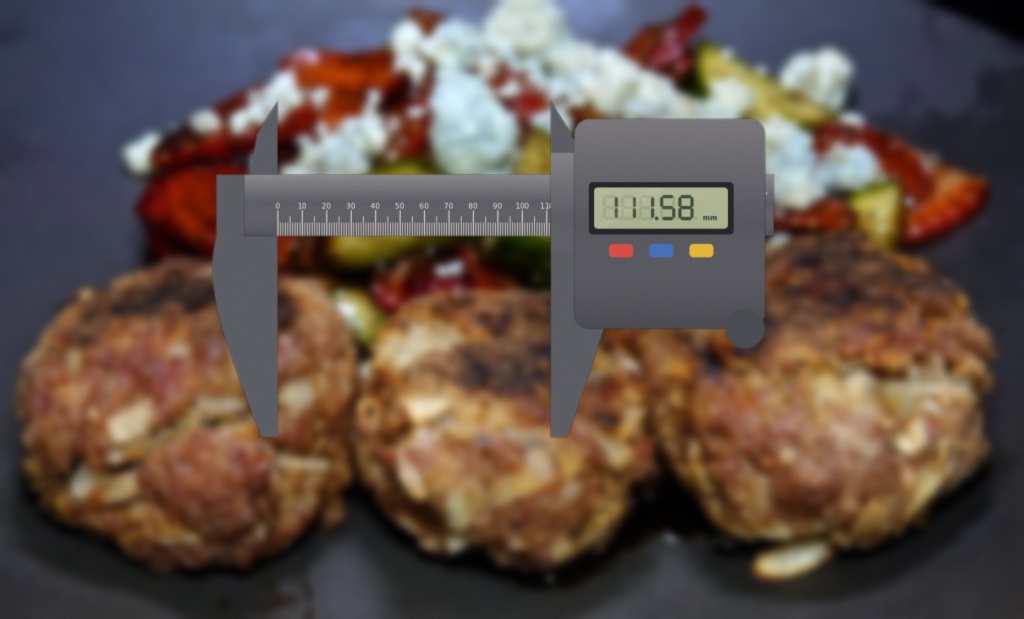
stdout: 111.58 mm
